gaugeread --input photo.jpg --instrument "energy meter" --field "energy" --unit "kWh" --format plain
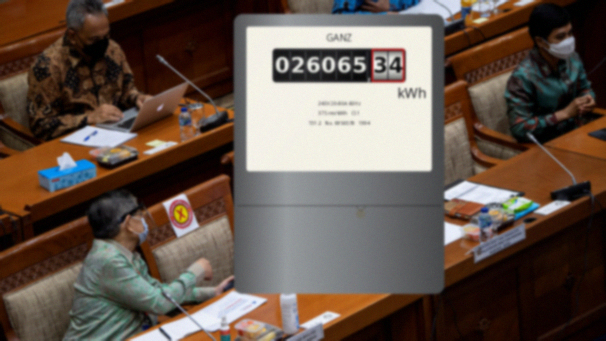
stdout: 26065.34 kWh
